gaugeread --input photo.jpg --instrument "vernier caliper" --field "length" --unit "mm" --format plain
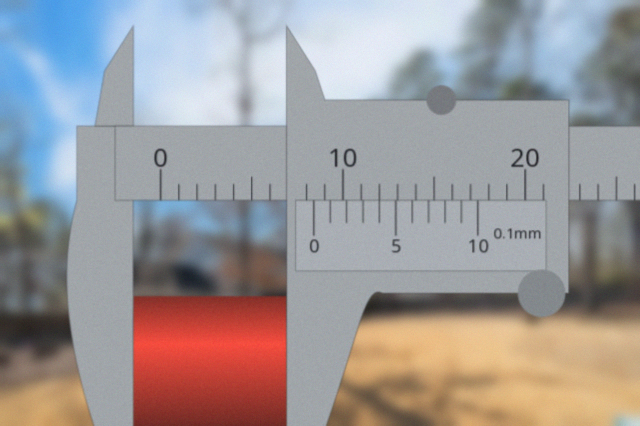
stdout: 8.4 mm
